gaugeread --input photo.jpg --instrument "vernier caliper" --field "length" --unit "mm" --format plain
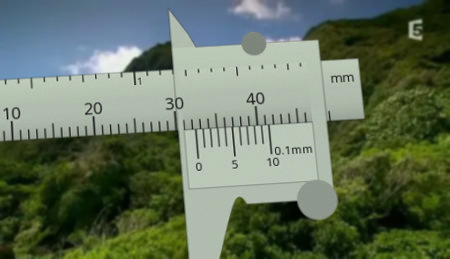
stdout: 32.4 mm
